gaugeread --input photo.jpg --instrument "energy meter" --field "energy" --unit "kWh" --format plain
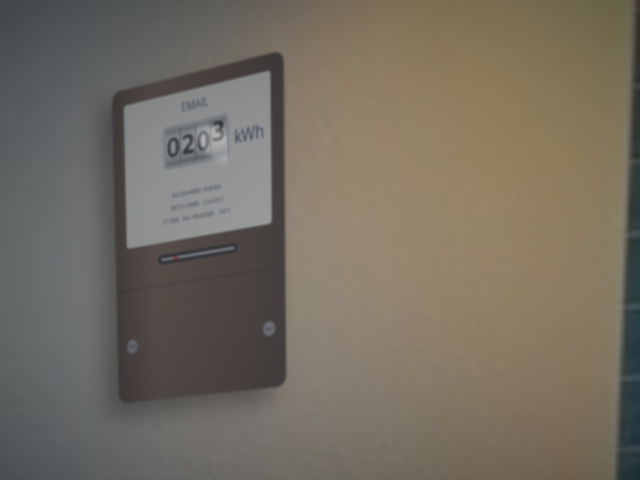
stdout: 203 kWh
